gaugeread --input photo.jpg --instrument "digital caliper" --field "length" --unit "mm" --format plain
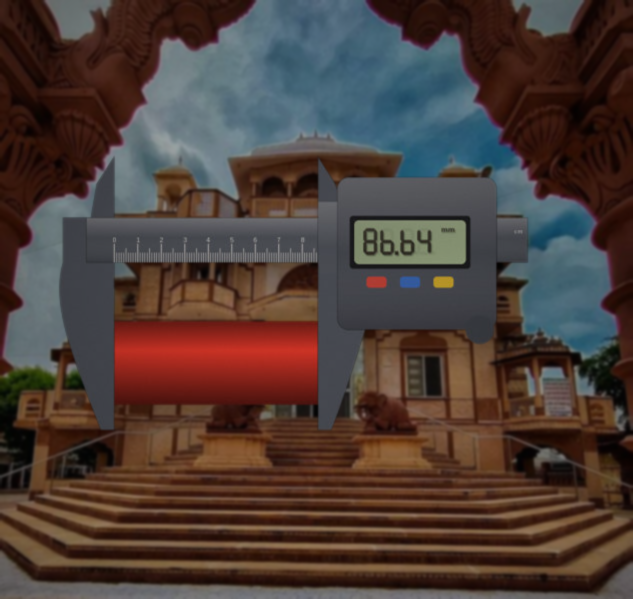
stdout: 86.64 mm
